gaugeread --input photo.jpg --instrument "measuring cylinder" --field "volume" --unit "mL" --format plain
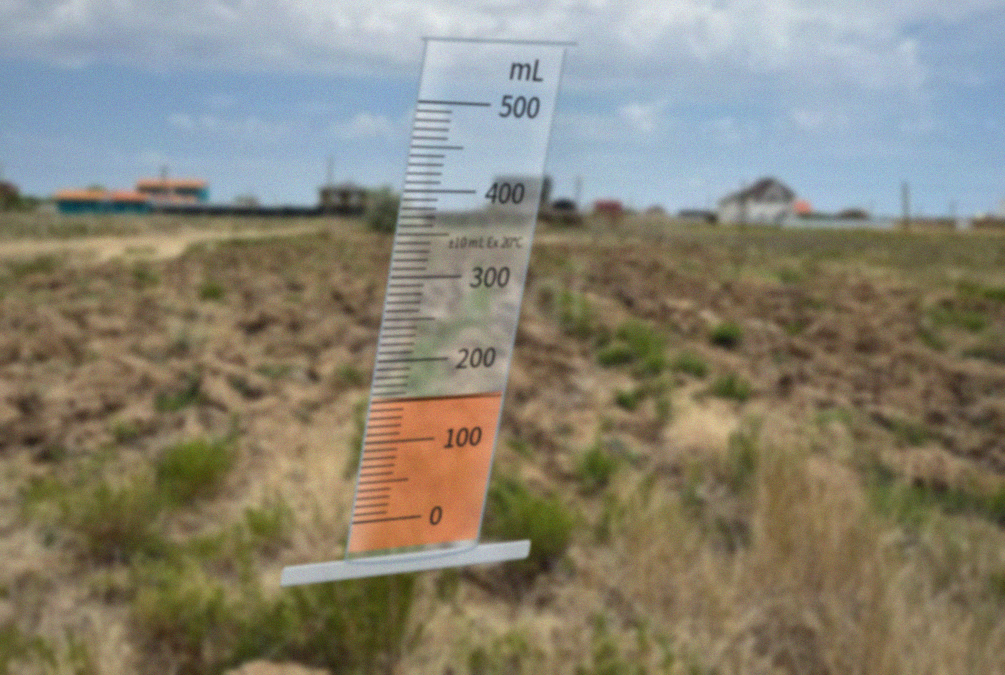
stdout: 150 mL
